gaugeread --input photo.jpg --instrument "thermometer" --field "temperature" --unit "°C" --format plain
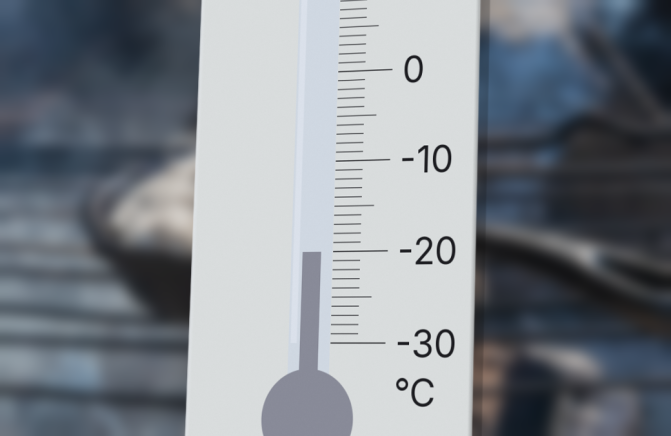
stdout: -20 °C
